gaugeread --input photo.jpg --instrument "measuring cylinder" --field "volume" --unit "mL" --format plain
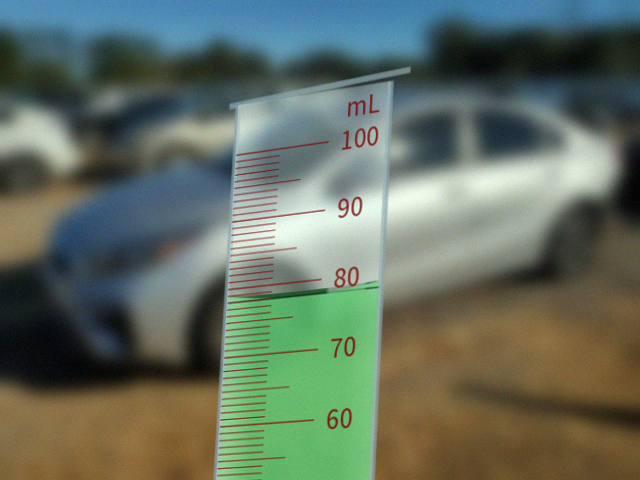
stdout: 78 mL
